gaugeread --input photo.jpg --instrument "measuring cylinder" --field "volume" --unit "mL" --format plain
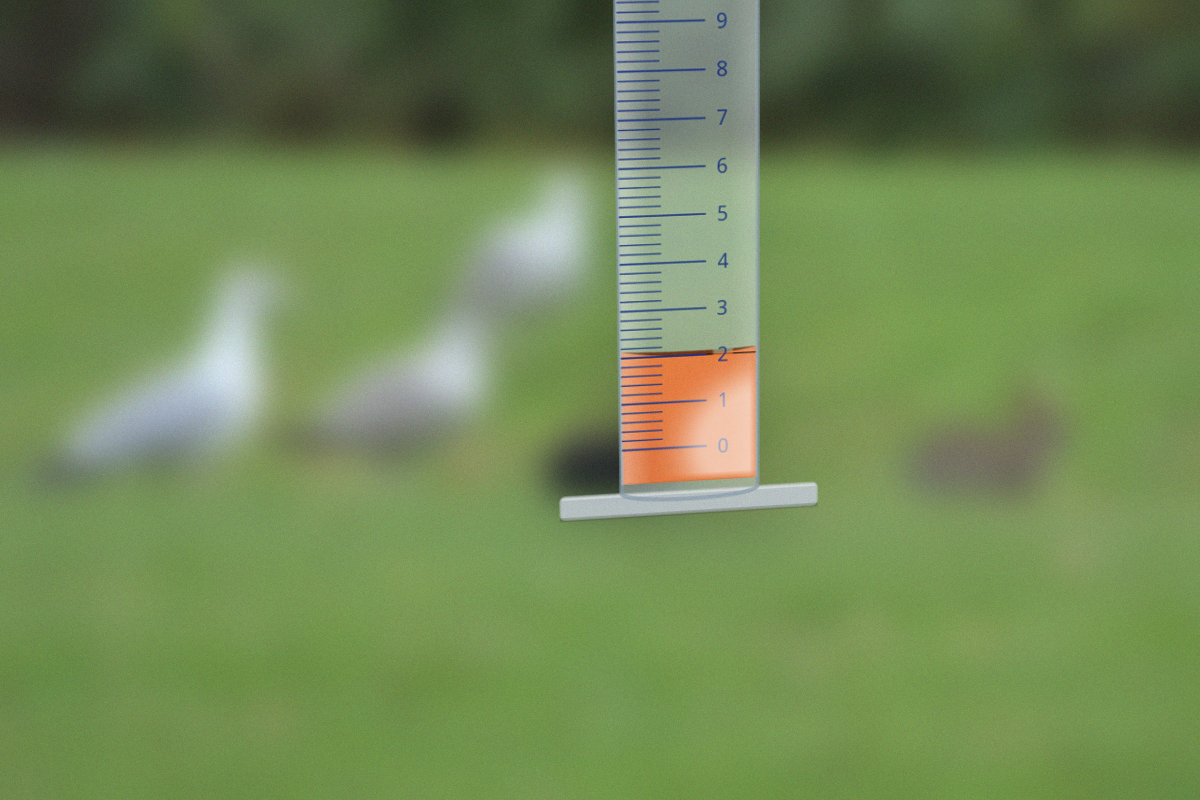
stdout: 2 mL
